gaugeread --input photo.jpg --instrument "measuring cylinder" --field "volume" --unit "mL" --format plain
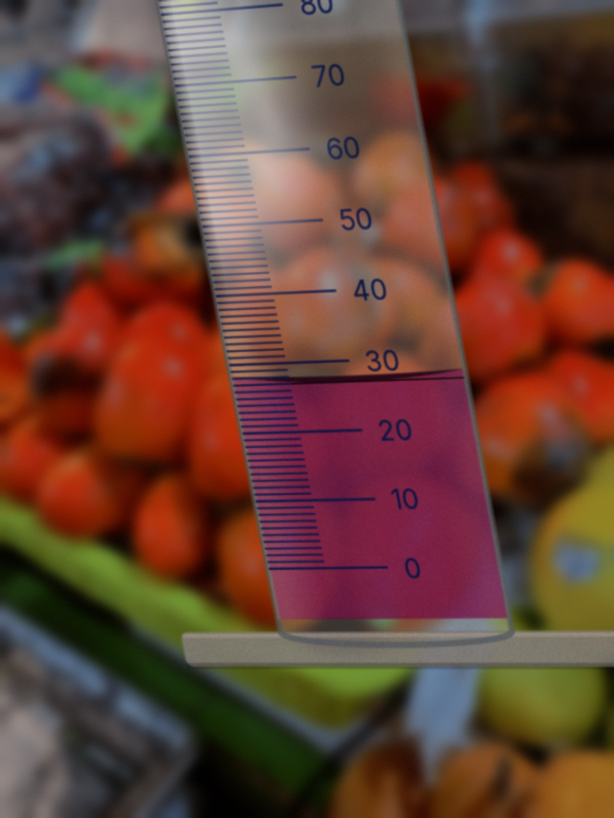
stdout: 27 mL
